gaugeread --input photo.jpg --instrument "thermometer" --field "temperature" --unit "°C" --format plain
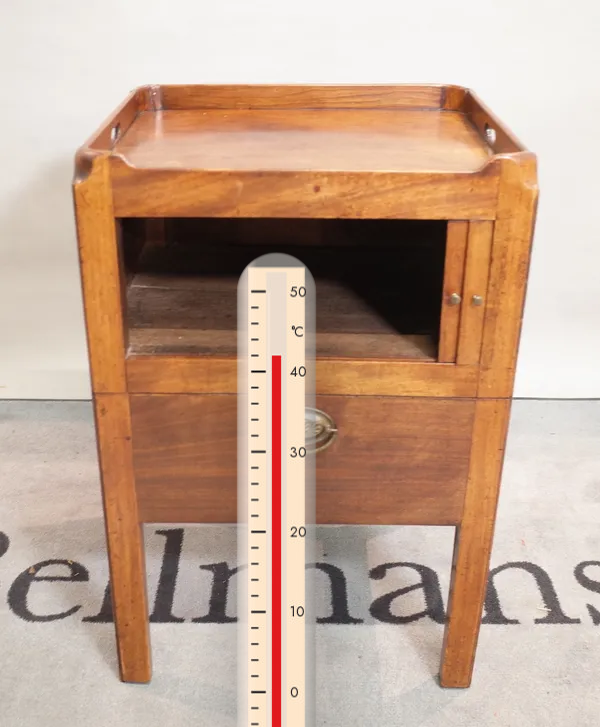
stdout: 42 °C
